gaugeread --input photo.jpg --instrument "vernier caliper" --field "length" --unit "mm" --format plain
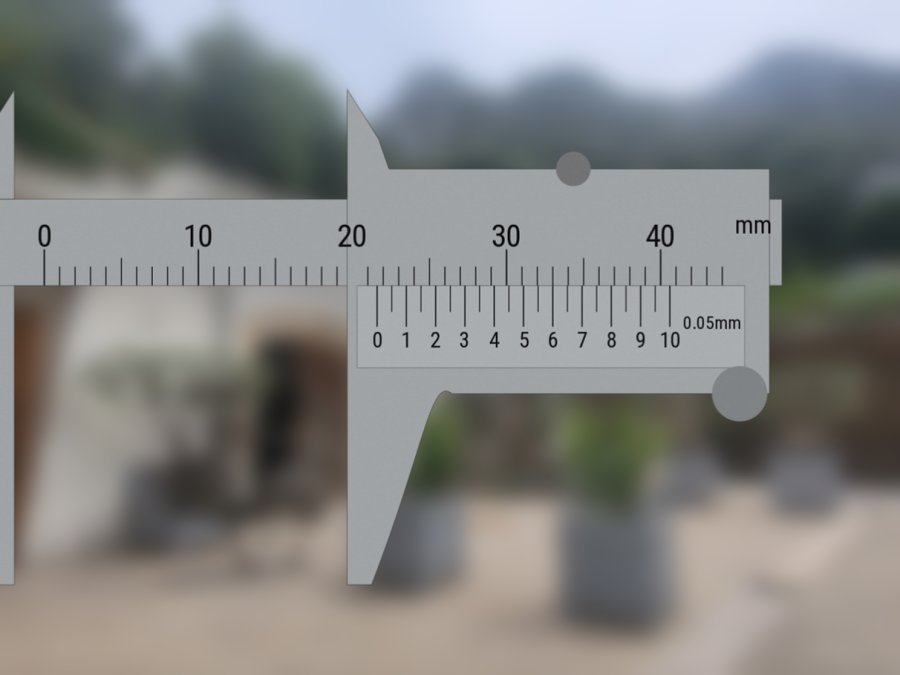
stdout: 21.6 mm
